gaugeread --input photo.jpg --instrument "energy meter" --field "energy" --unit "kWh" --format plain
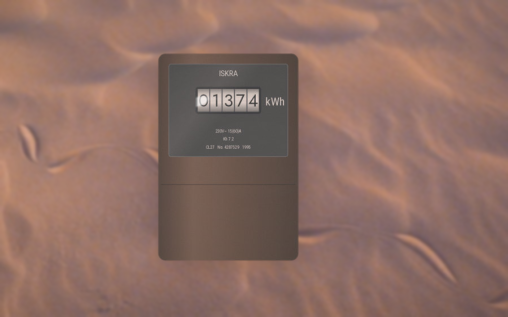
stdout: 1374 kWh
